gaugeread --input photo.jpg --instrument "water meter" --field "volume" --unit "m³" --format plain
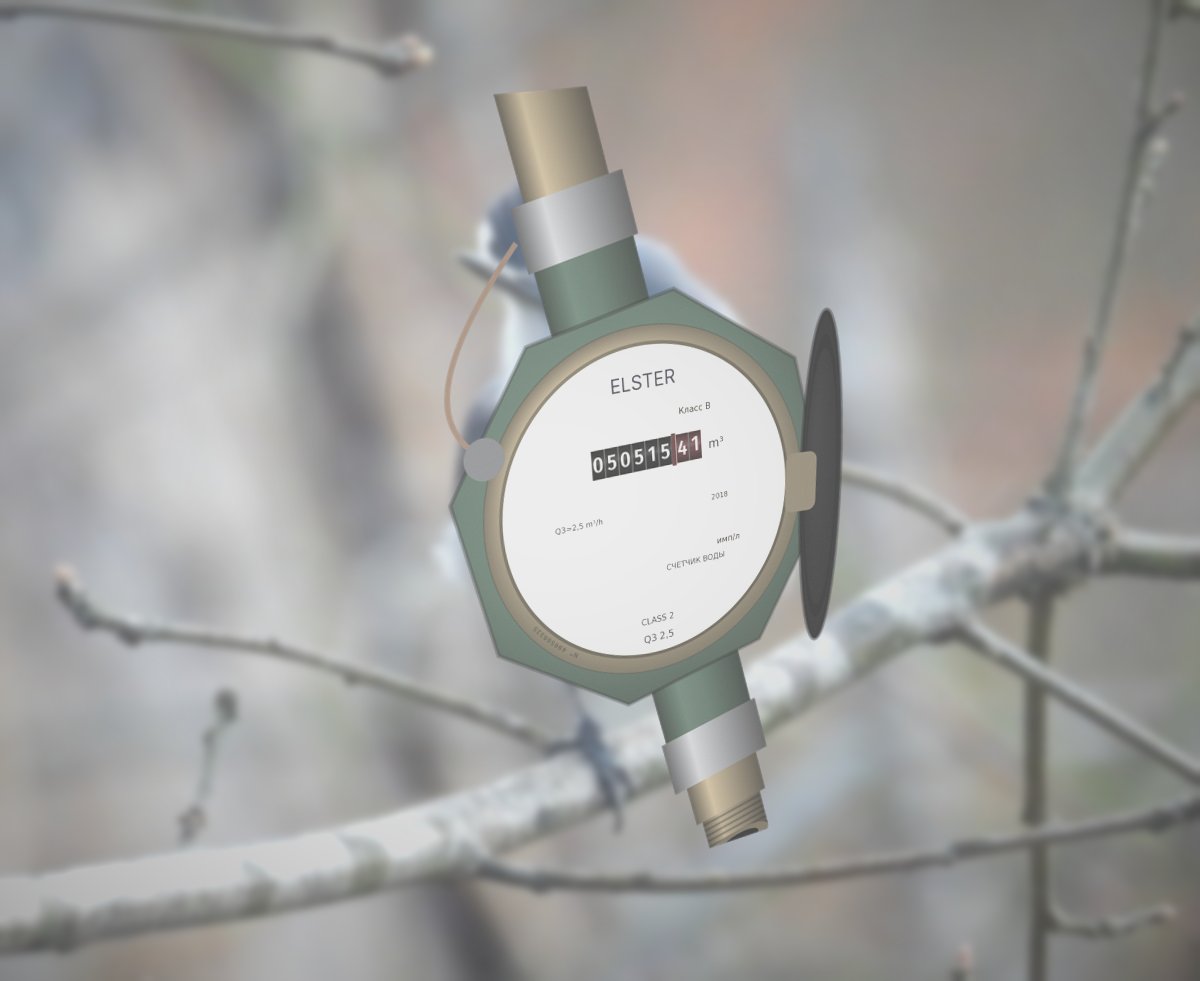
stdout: 50515.41 m³
